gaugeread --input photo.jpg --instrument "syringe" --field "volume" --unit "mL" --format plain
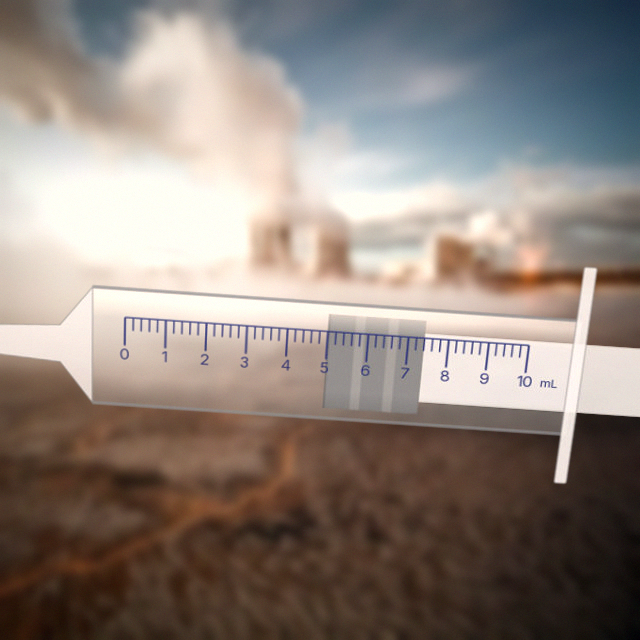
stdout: 5 mL
